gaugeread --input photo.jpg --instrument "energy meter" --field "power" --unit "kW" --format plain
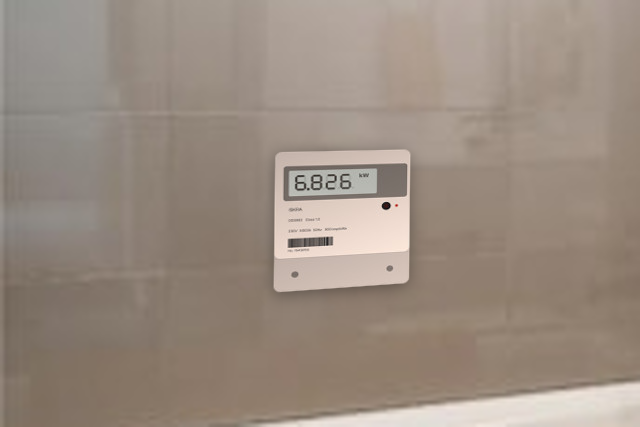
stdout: 6.826 kW
